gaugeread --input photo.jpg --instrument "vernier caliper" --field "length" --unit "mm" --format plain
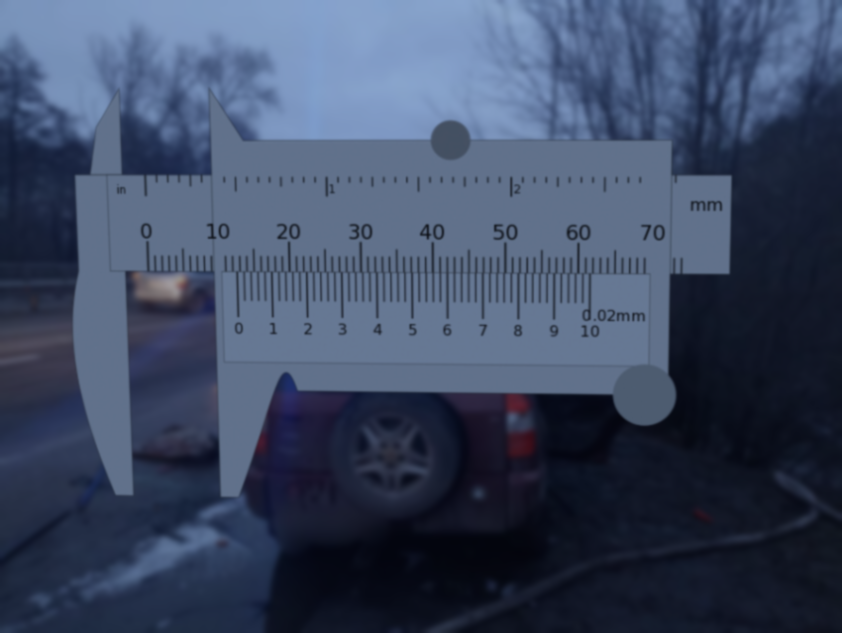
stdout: 12.6 mm
